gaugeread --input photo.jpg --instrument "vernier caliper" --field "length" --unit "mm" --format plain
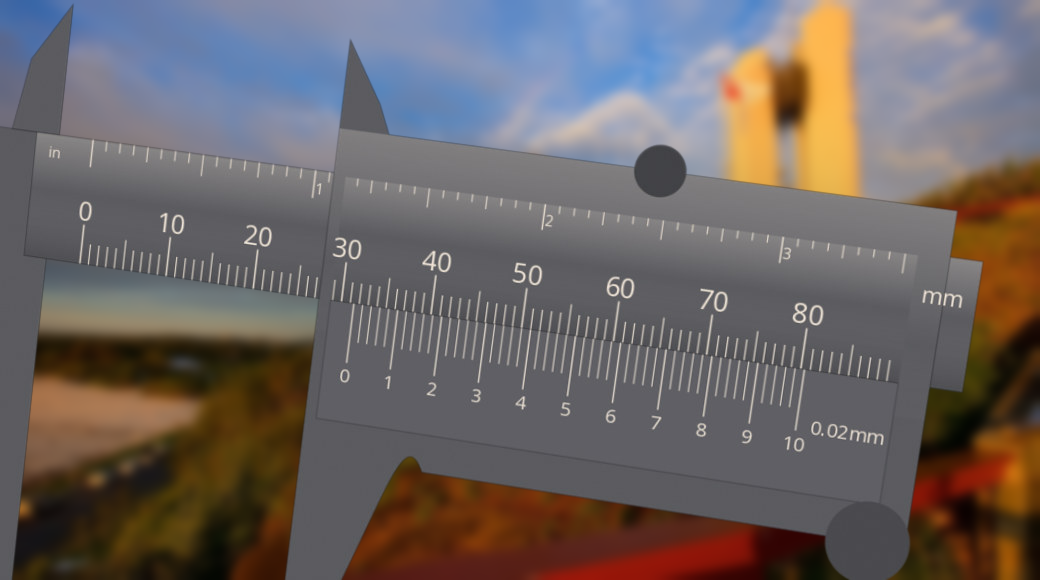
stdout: 31.4 mm
